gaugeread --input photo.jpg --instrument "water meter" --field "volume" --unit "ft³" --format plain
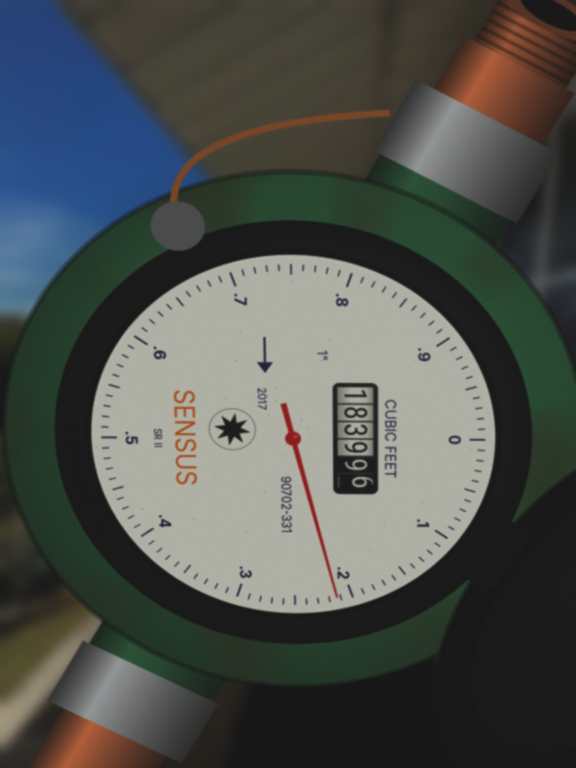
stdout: 183996.21 ft³
